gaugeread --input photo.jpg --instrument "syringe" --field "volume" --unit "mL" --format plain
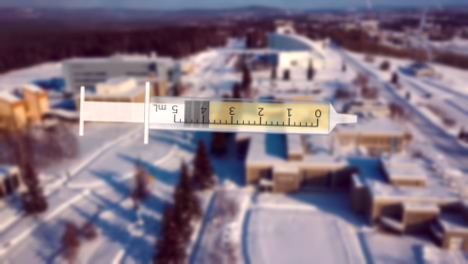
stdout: 3.8 mL
